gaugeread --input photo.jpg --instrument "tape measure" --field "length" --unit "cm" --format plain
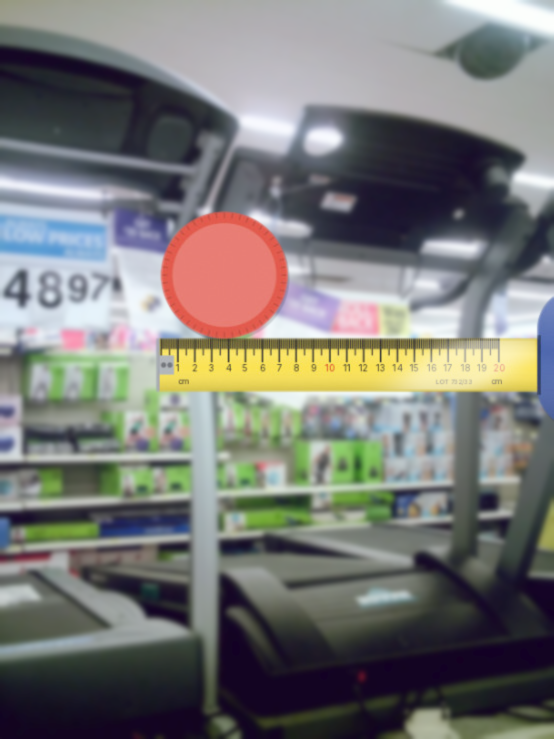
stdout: 7.5 cm
